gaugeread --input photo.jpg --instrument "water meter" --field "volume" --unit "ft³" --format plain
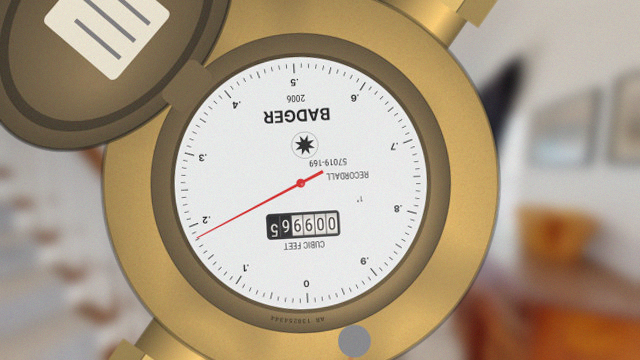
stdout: 9965.18 ft³
